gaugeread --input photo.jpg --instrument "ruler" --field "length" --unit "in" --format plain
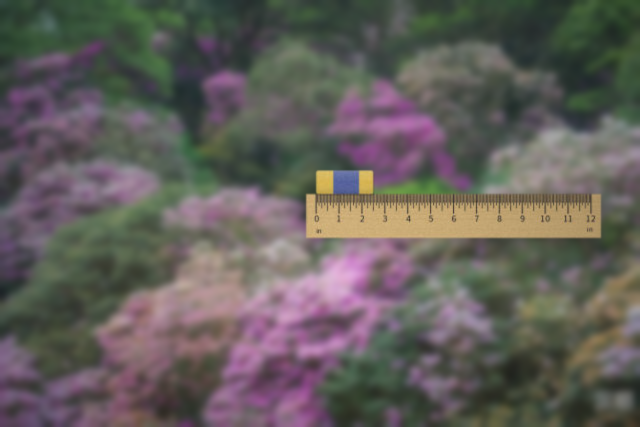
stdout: 2.5 in
